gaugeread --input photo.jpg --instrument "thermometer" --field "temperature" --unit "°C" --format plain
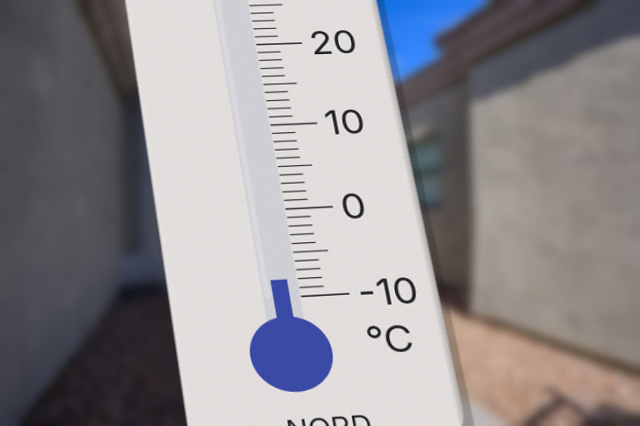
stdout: -8 °C
